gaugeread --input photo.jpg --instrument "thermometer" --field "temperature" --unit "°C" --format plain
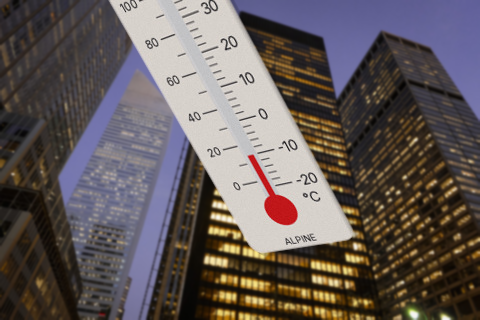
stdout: -10 °C
